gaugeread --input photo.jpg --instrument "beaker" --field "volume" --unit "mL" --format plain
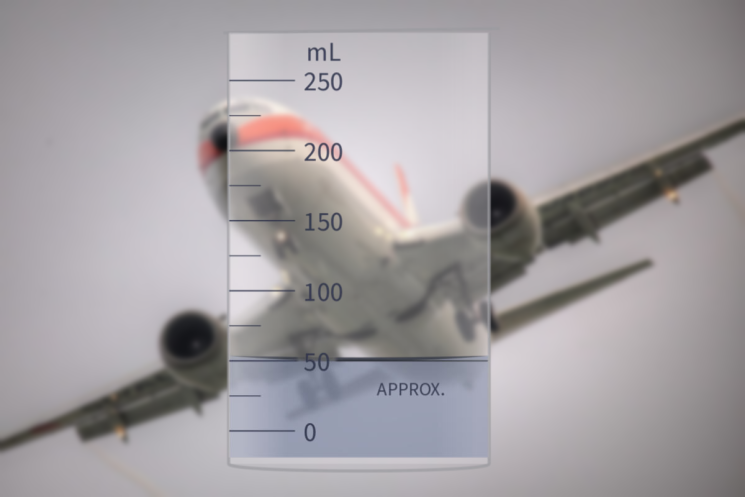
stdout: 50 mL
